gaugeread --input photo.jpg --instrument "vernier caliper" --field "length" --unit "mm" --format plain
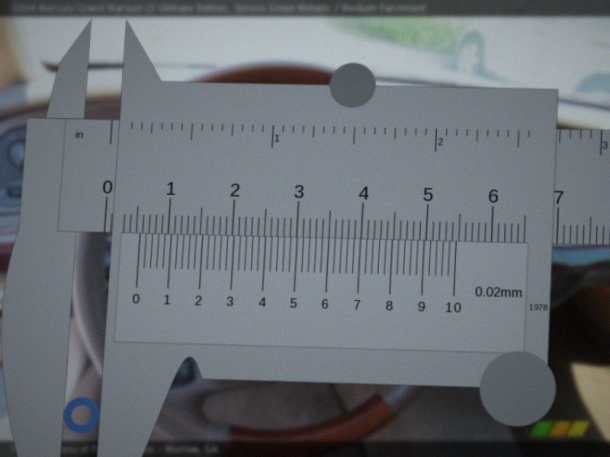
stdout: 5.6 mm
